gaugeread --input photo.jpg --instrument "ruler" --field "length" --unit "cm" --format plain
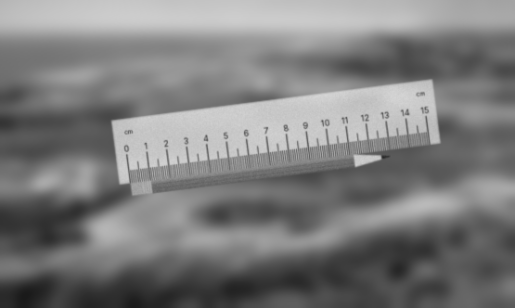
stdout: 13 cm
